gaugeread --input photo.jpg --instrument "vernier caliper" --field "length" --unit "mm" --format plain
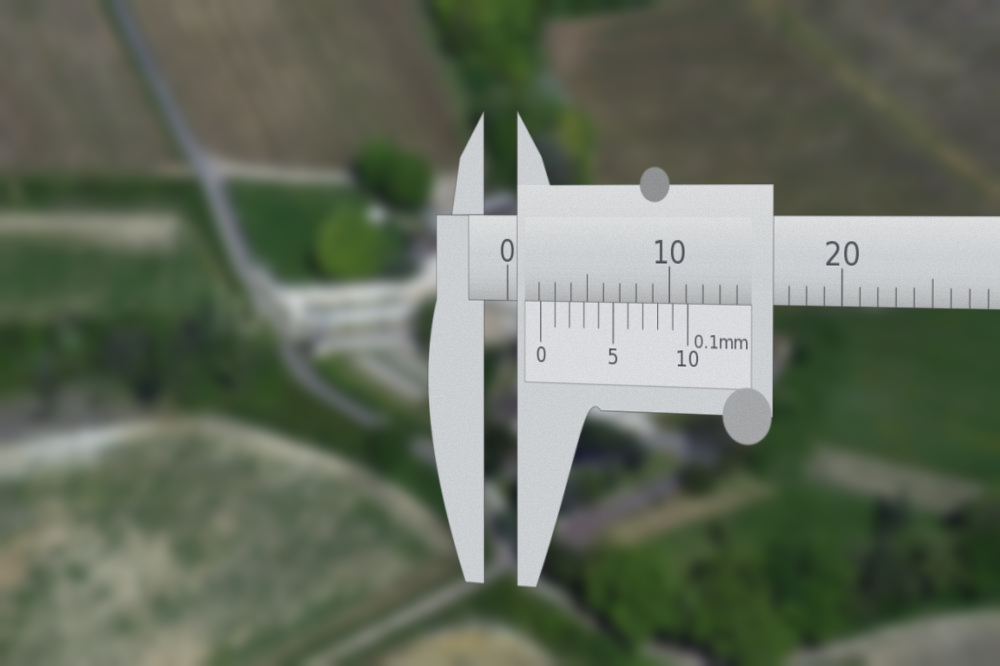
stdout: 2.1 mm
